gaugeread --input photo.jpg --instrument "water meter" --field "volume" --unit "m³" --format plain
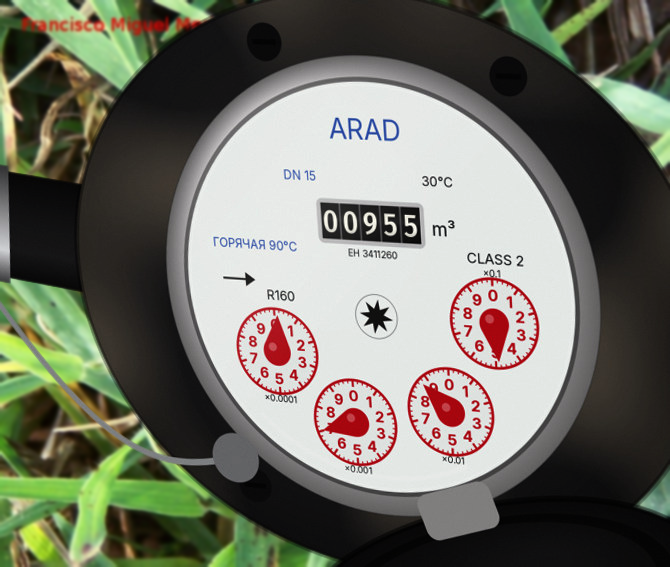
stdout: 955.4870 m³
